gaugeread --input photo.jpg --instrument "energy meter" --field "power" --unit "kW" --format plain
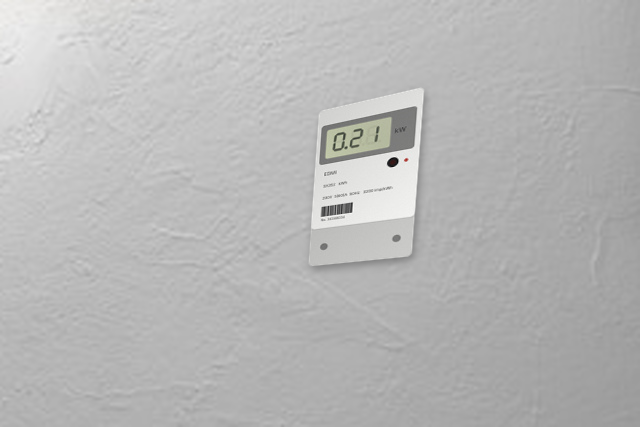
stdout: 0.21 kW
